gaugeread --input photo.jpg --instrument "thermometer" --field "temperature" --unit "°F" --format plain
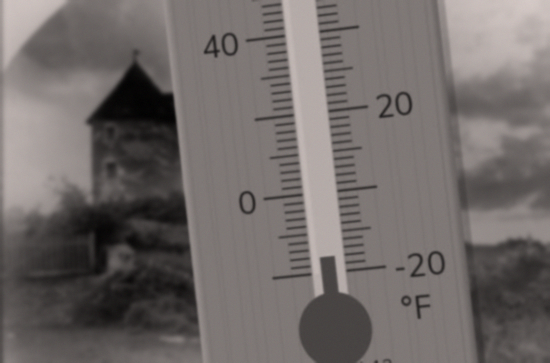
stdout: -16 °F
